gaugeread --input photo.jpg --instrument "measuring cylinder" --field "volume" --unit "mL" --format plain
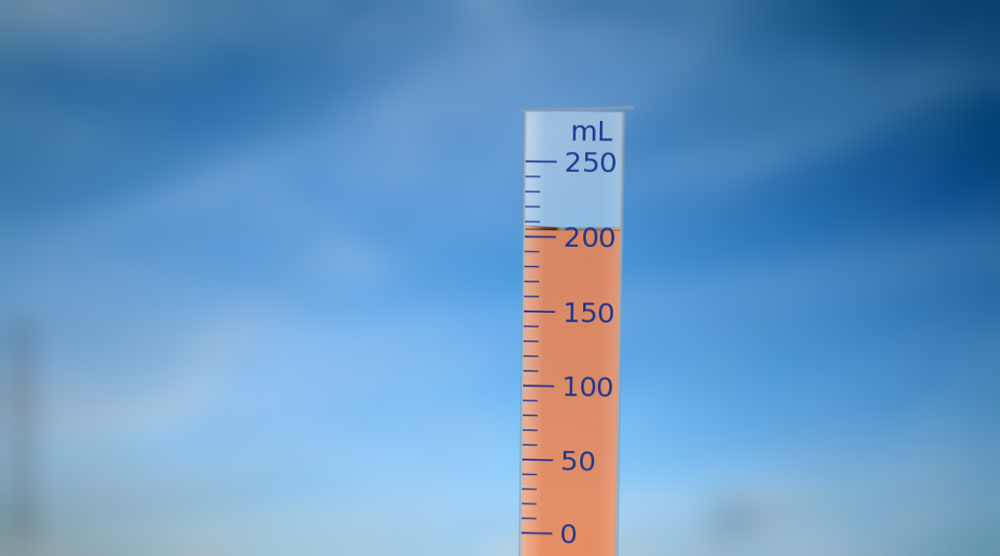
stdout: 205 mL
